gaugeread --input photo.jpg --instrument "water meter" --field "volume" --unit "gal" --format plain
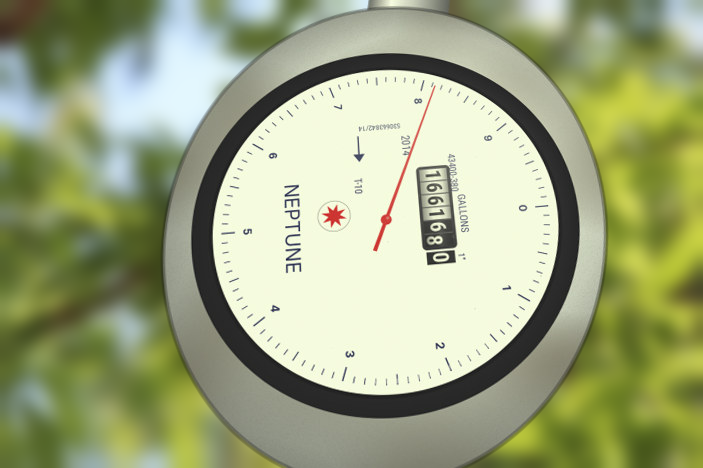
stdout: 1661678.1 gal
